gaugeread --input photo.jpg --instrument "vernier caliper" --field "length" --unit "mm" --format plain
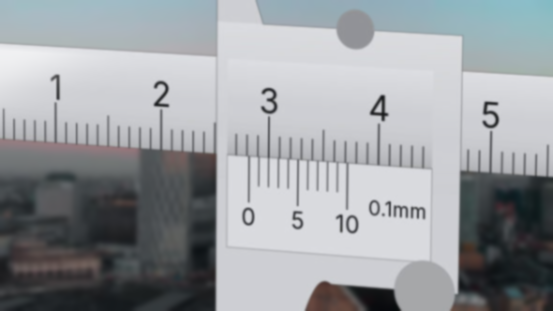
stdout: 28.2 mm
